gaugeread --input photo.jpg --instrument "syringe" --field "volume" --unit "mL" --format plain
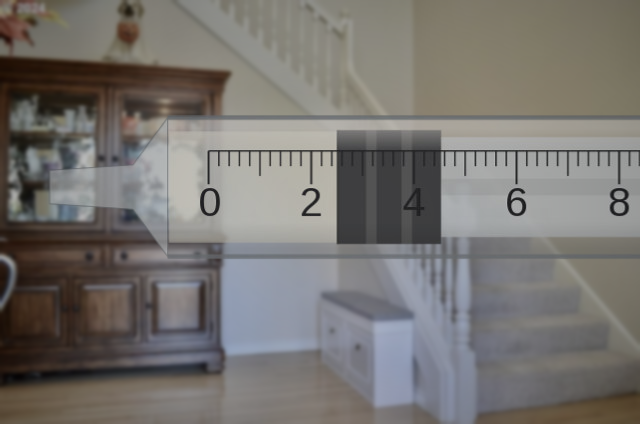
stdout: 2.5 mL
